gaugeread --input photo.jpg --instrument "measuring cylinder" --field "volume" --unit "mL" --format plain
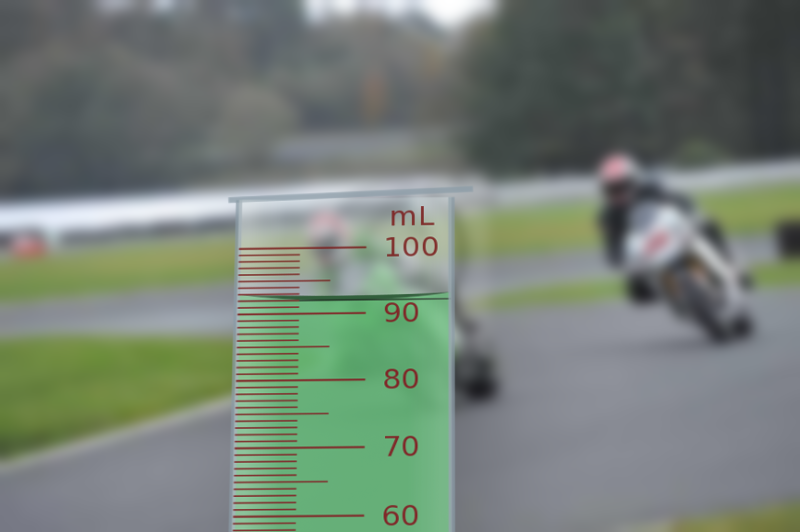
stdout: 92 mL
